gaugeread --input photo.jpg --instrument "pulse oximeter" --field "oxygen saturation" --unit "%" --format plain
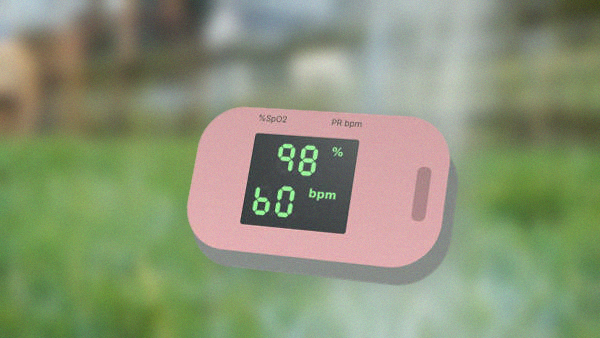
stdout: 98 %
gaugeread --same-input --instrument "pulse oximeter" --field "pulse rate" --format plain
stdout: 60 bpm
